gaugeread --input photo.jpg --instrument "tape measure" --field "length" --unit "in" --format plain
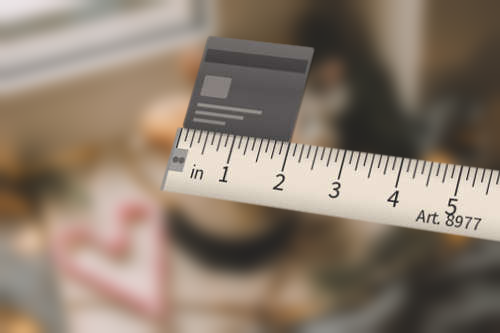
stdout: 2 in
